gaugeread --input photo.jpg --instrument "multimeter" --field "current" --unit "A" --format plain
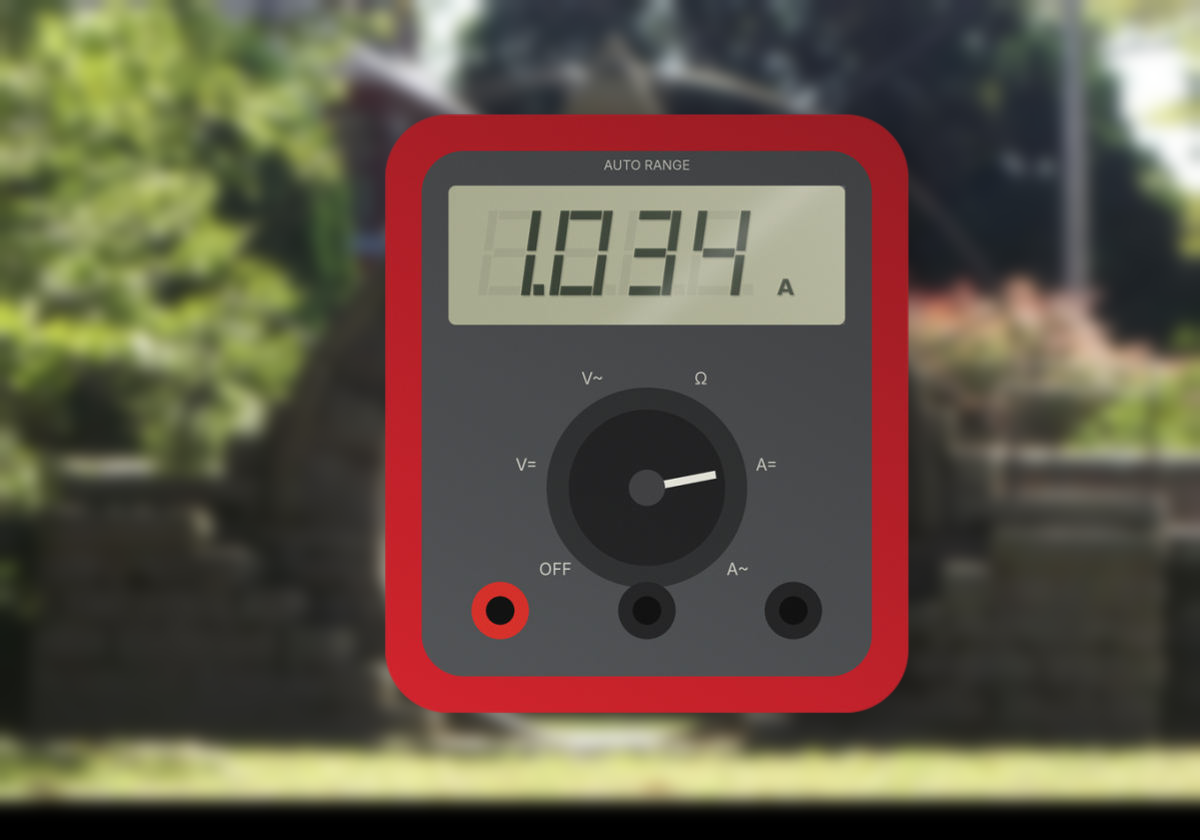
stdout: 1.034 A
